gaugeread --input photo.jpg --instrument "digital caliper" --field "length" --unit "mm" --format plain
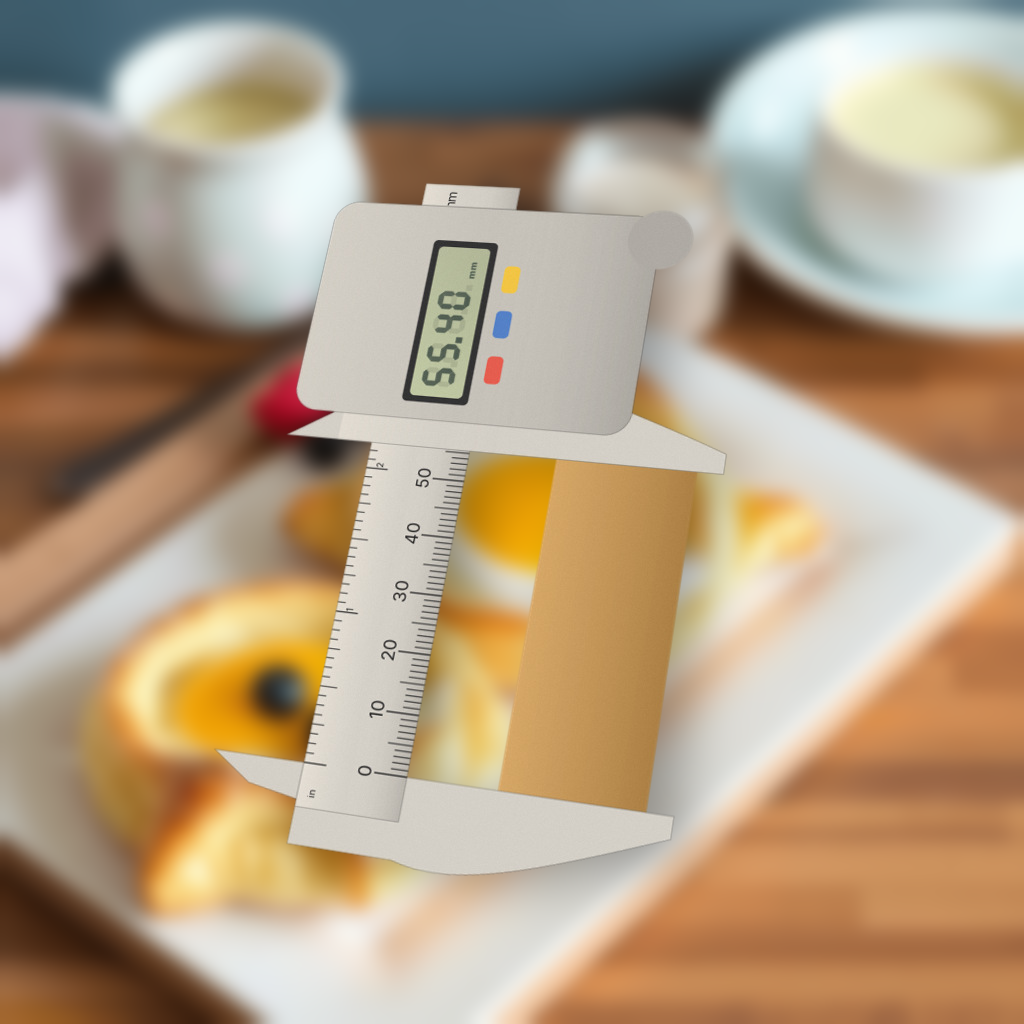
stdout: 55.40 mm
